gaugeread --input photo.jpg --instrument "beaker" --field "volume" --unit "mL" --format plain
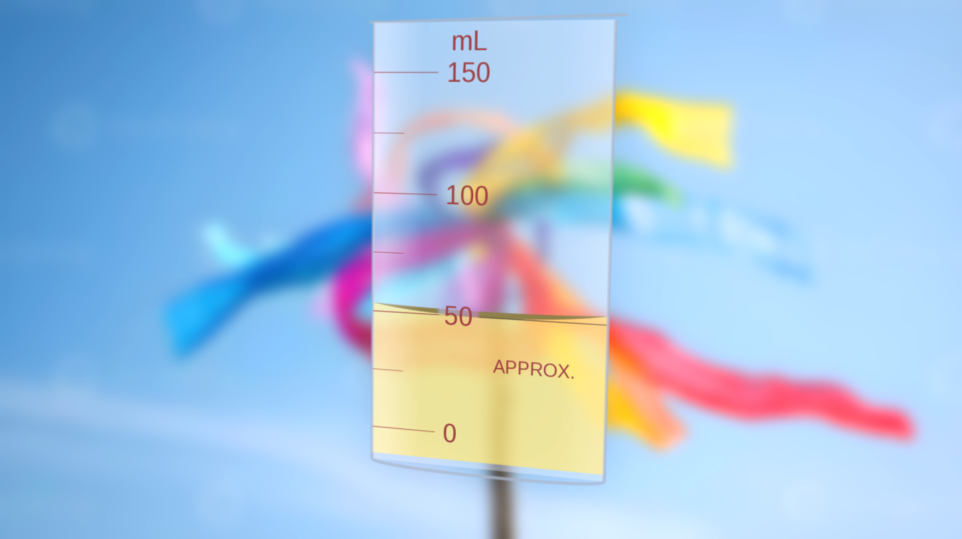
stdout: 50 mL
